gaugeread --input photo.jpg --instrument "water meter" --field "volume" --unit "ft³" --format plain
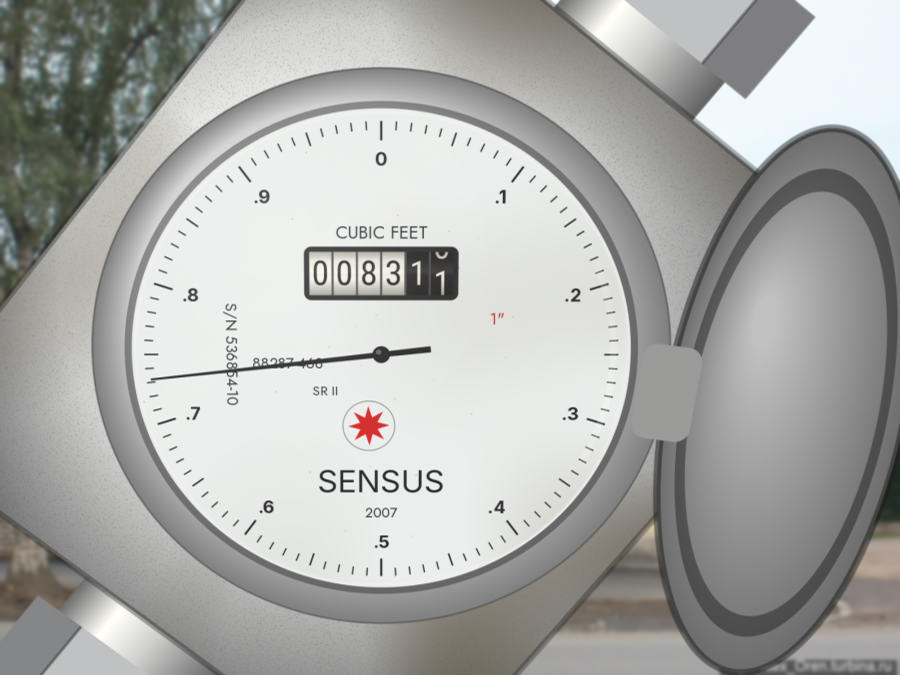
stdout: 8310.73 ft³
